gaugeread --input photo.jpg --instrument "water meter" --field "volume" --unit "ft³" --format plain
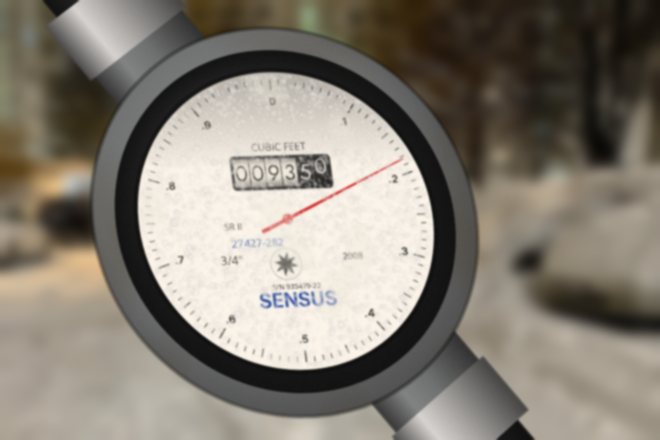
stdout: 9350.18 ft³
